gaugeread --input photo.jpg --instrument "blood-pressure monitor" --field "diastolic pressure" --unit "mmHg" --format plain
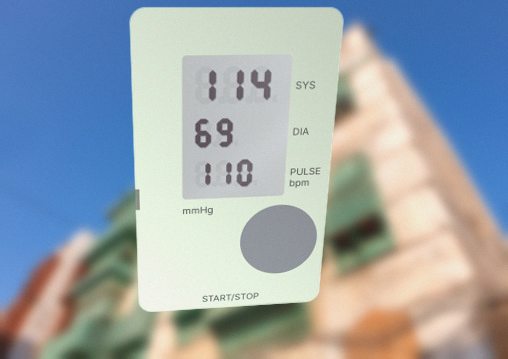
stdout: 69 mmHg
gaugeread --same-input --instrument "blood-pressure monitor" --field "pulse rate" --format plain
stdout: 110 bpm
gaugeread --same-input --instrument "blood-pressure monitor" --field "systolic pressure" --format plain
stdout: 114 mmHg
